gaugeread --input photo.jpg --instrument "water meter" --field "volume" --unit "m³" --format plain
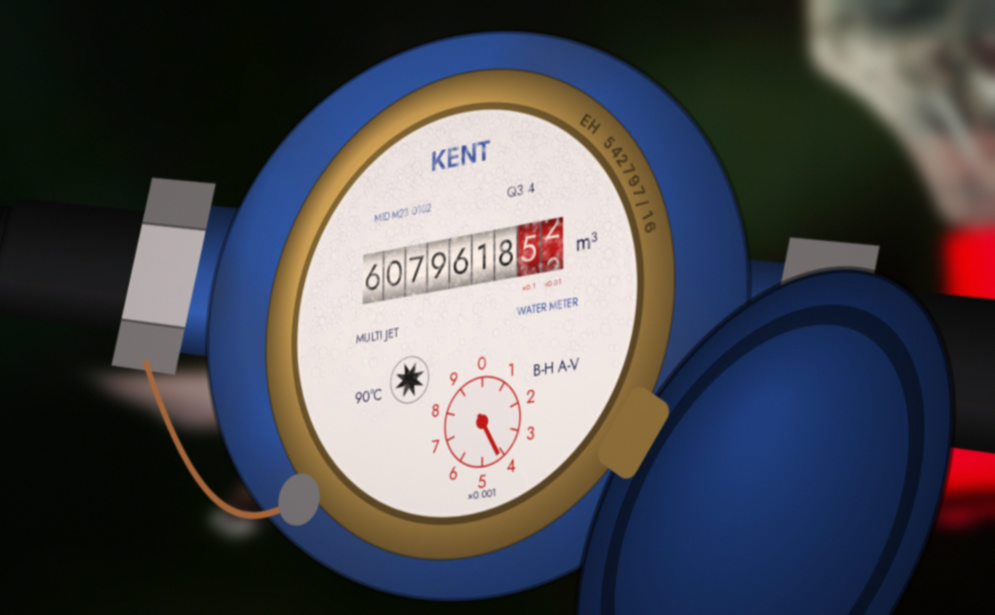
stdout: 6079618.524 m³
